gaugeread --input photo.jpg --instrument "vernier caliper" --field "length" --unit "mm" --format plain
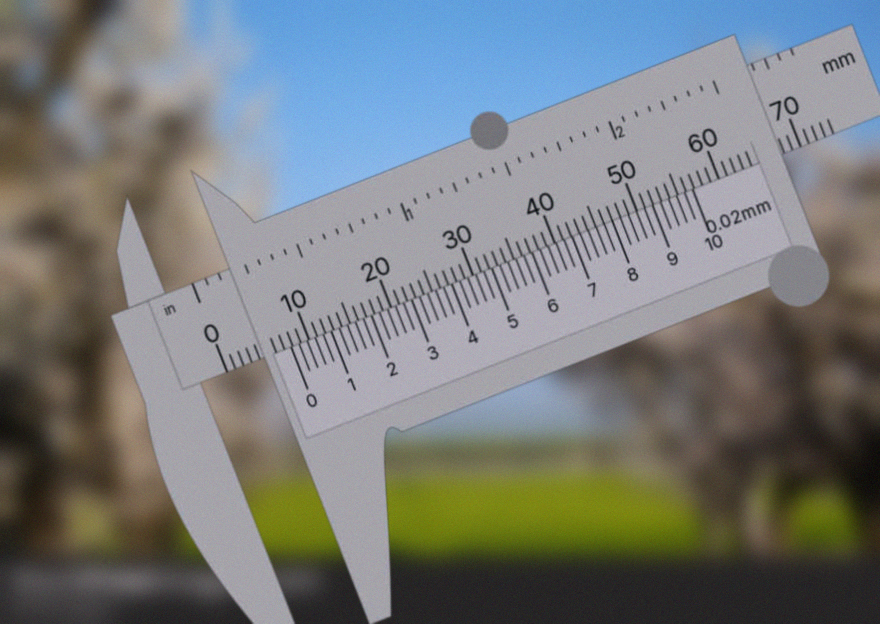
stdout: 7.8 mm
